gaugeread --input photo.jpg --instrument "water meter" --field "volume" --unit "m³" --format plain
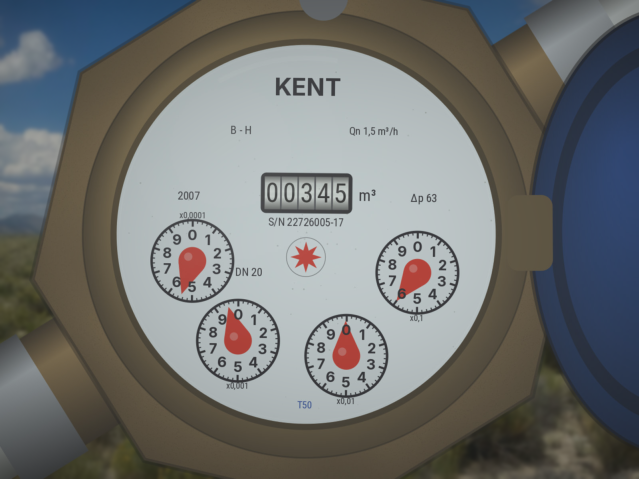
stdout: 345.5995 m³
